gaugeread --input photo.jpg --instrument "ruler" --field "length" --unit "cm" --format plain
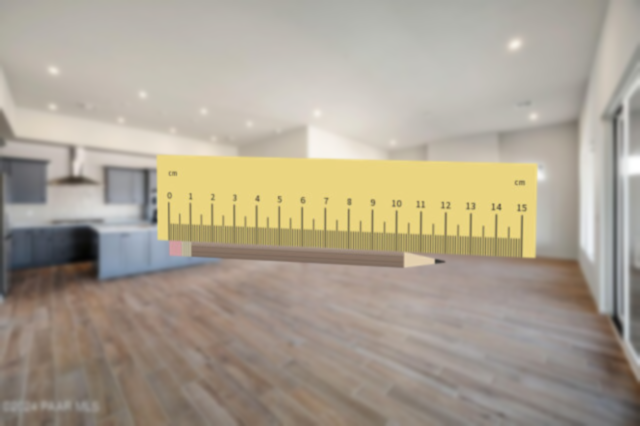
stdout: 12 cm
